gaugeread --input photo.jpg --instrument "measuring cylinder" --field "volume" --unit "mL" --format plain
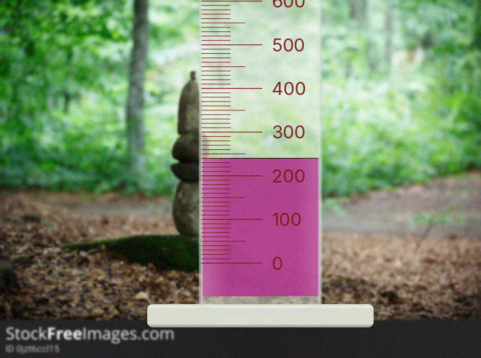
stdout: 240 mL
